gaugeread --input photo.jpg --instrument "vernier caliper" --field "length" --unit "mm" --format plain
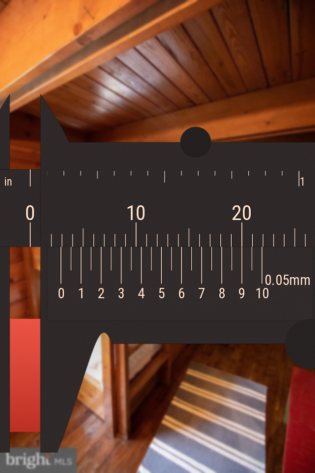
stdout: 2.9 mm
